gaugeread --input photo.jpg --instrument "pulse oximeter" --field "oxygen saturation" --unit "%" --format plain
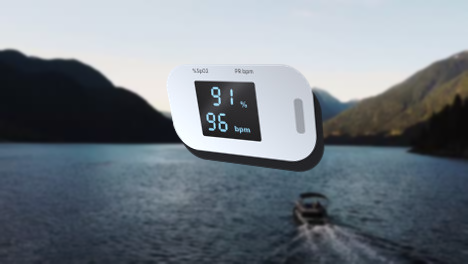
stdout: 91 %
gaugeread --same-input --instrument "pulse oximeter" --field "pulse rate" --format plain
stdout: 96 bpm
